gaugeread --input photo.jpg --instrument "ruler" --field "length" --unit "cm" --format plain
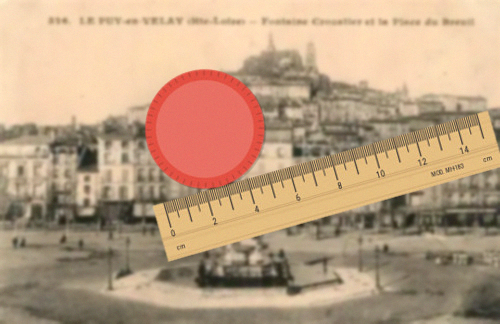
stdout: 5.5 cm
